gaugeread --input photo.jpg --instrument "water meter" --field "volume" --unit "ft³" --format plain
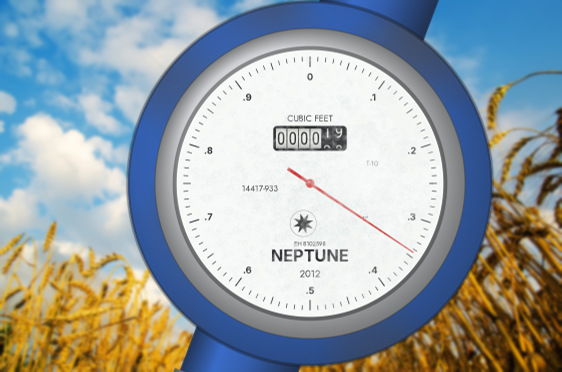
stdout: 19.34 ft³
